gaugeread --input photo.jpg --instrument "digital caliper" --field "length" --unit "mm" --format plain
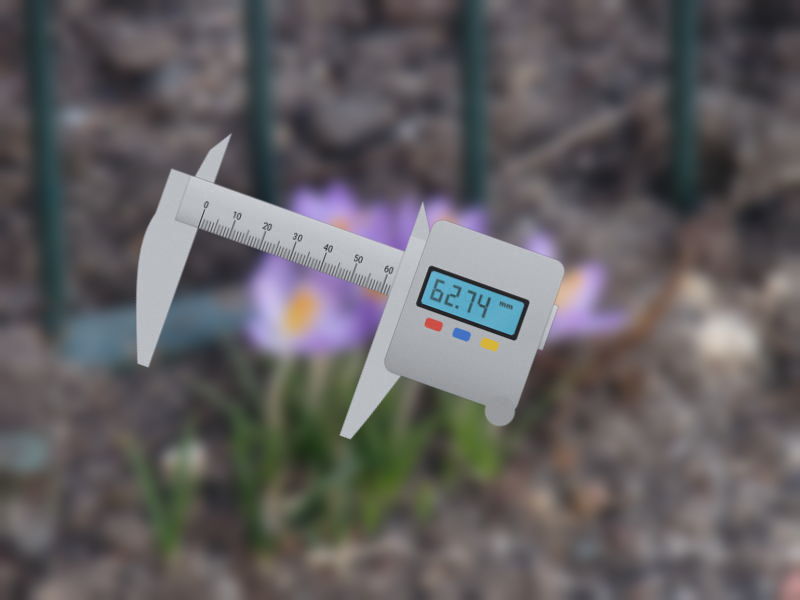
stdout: 62.74 mm
